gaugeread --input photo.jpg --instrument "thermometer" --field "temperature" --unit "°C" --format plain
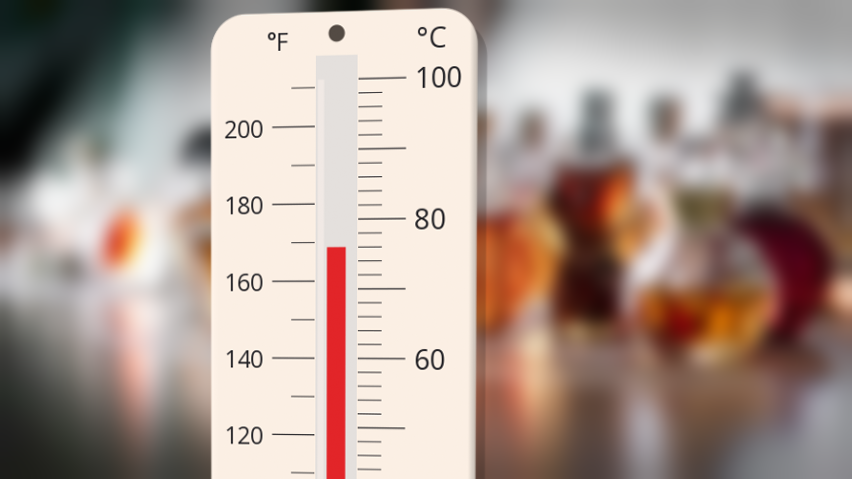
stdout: 76 °C
